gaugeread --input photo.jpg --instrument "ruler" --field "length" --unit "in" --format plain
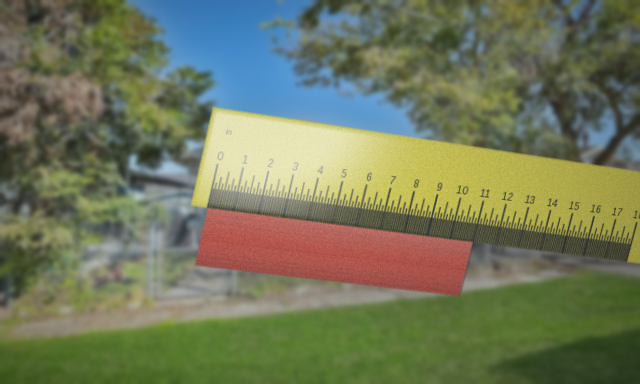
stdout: 11 in
